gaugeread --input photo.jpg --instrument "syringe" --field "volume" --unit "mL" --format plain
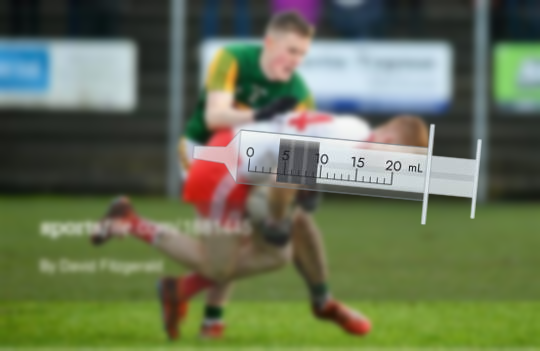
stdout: 4 mL
